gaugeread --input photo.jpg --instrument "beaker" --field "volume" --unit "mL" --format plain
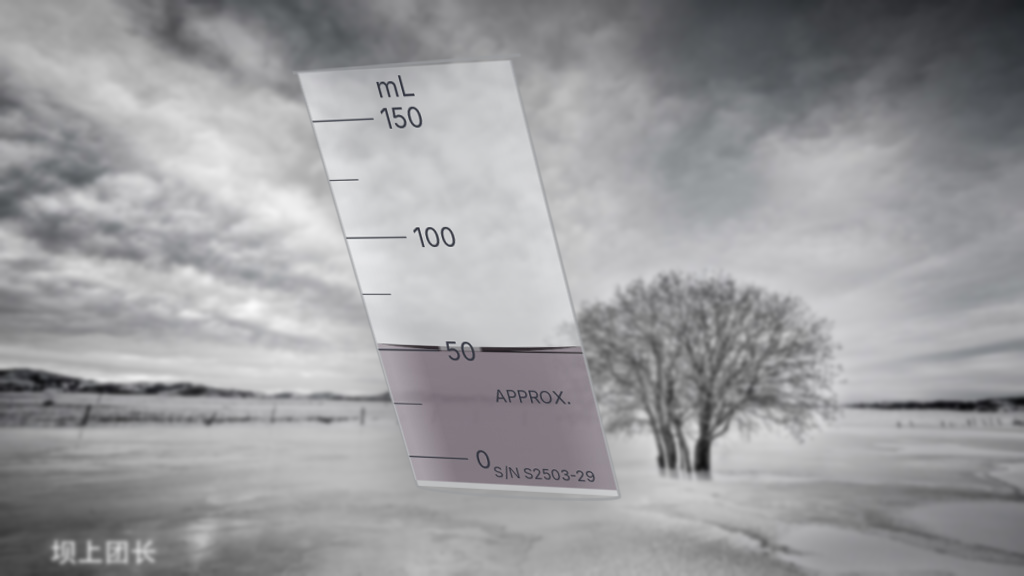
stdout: 50 mL
